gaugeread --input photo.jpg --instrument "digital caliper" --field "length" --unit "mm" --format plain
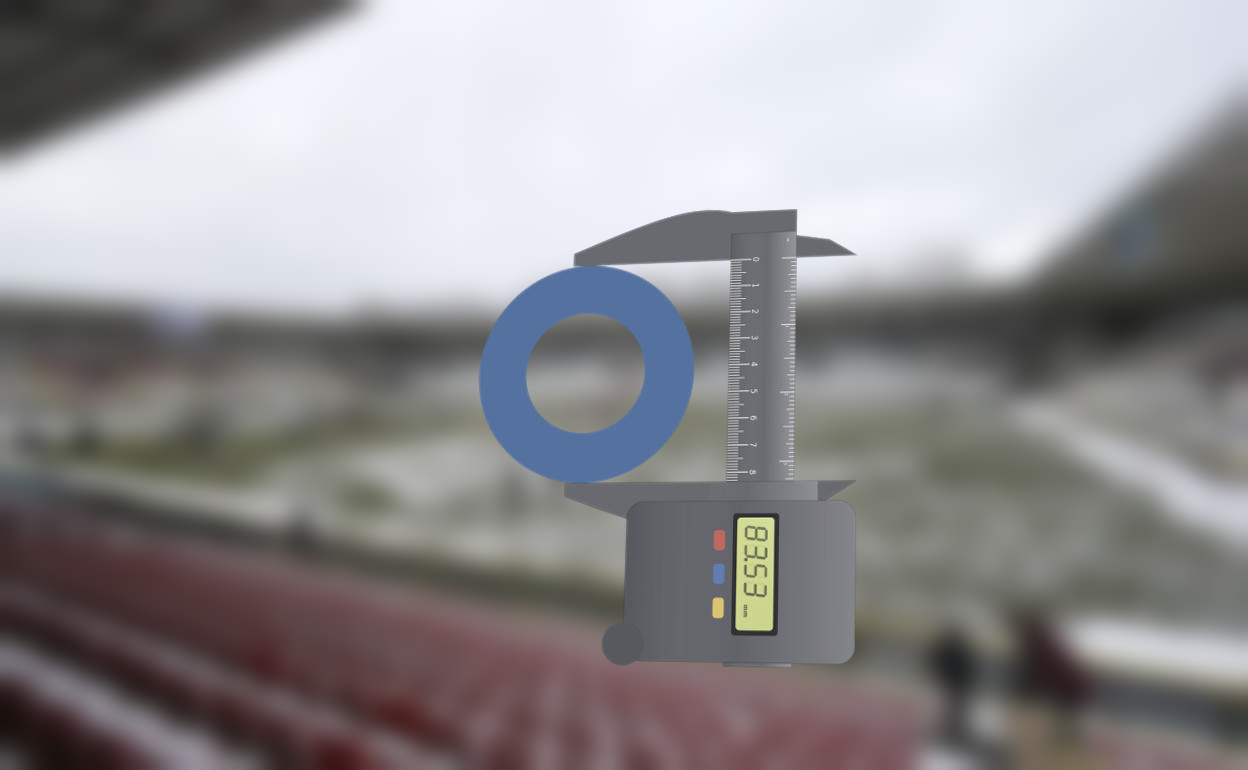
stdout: 83.53 mm
